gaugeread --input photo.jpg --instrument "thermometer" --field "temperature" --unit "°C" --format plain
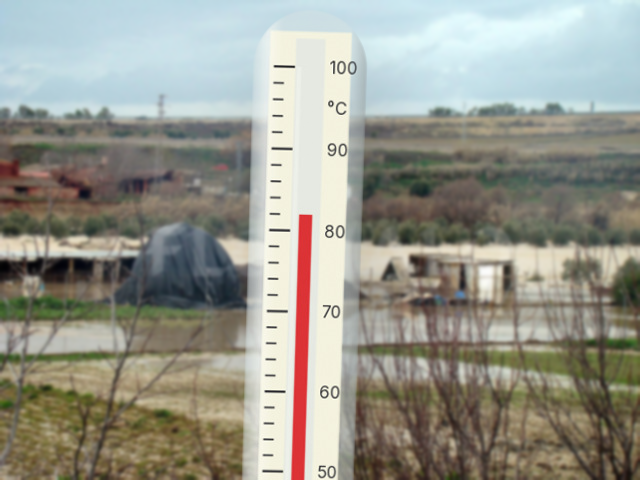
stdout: 82 °C
